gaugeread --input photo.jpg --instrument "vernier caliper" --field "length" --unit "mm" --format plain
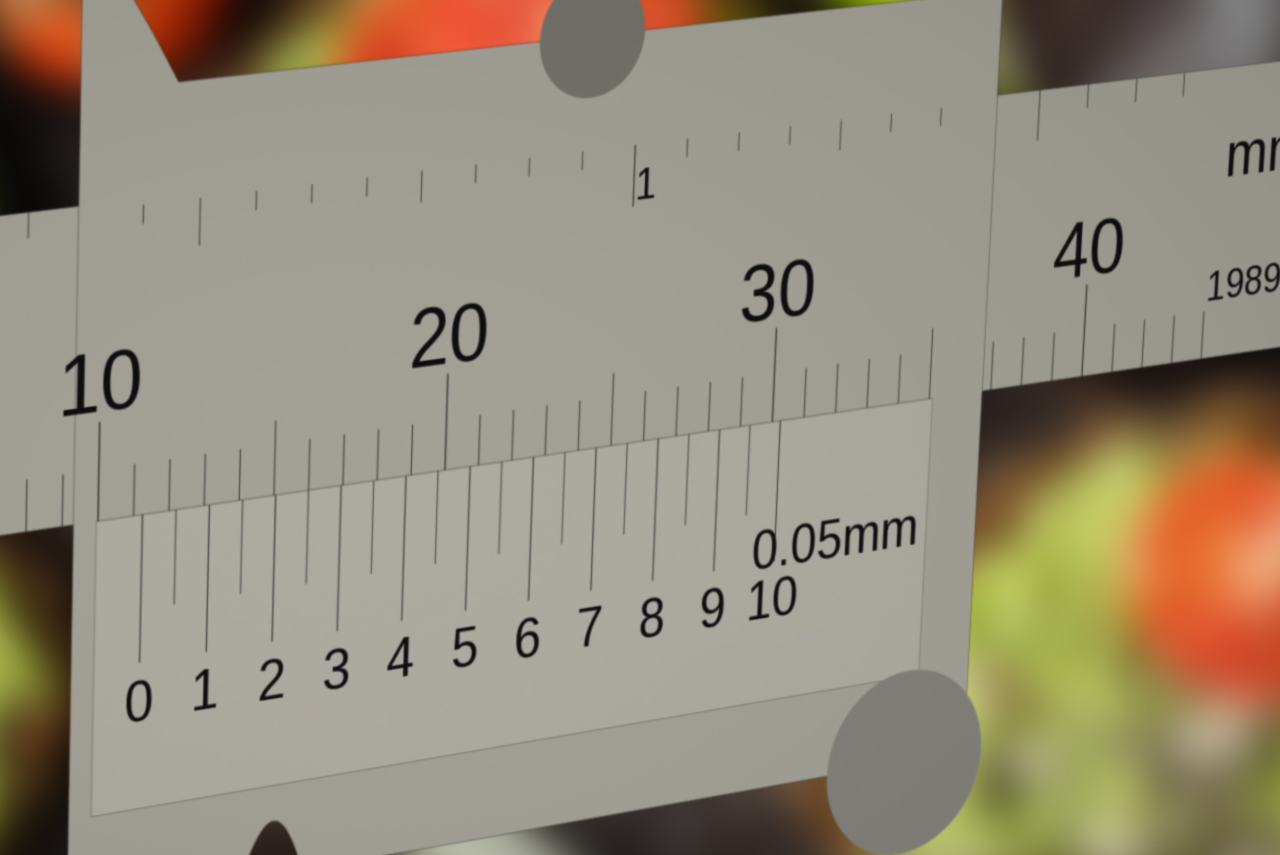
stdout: 11.25 mm
